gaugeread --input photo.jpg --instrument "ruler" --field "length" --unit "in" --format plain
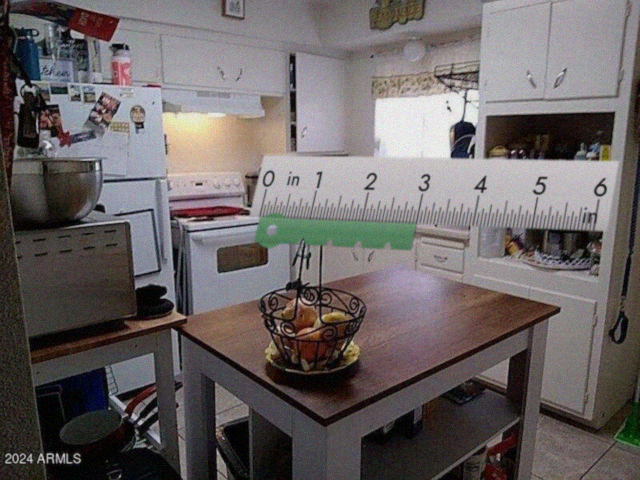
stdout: 3 in
